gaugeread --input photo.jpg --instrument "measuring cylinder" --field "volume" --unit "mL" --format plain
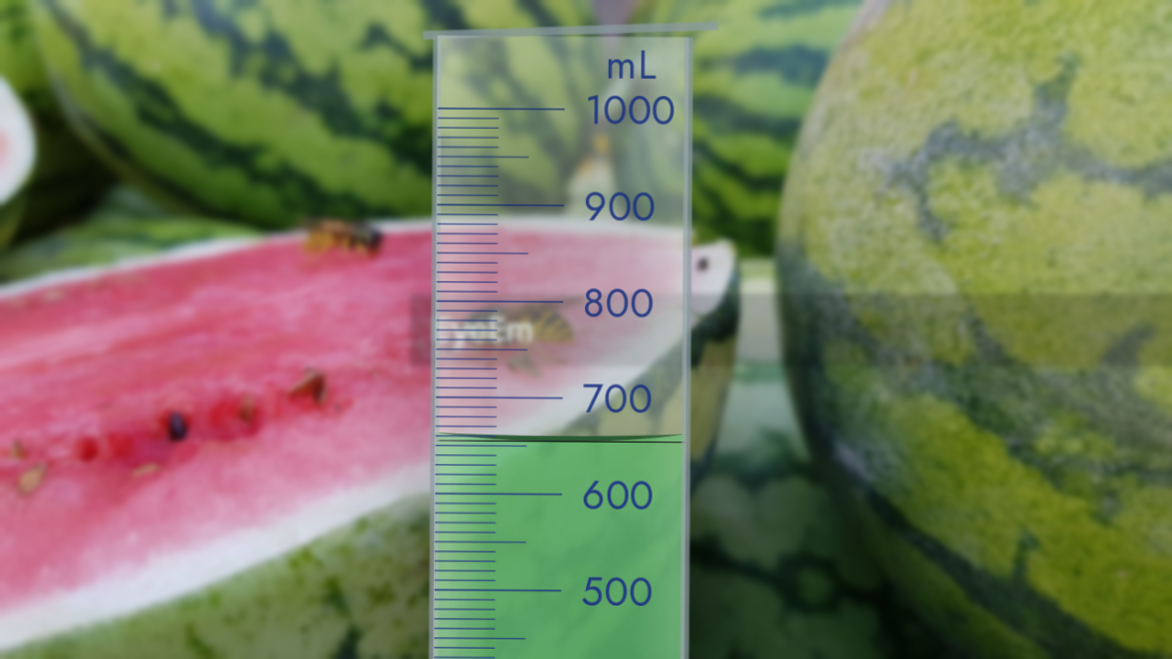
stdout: 655 mL
